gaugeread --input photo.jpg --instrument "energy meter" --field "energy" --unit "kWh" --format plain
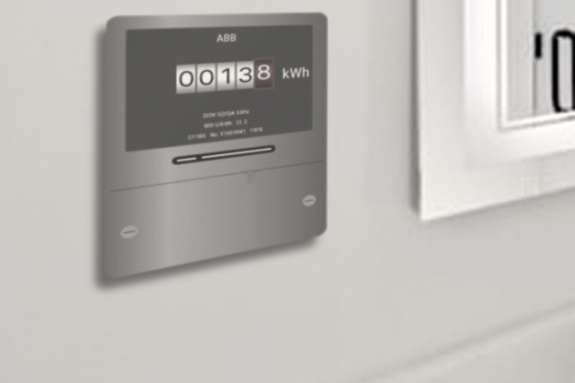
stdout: 13.8 kWh
